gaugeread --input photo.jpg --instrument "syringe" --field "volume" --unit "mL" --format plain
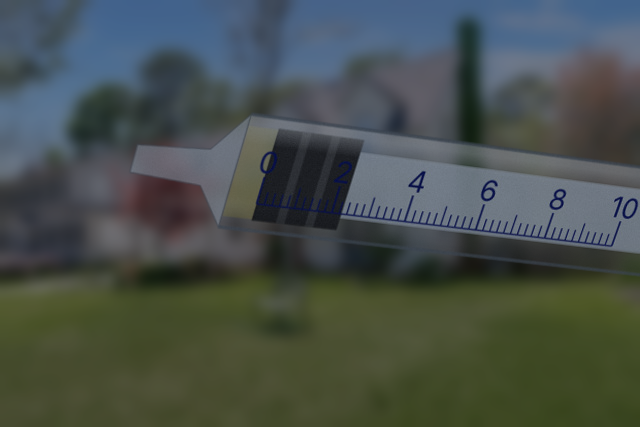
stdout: 0 mL
